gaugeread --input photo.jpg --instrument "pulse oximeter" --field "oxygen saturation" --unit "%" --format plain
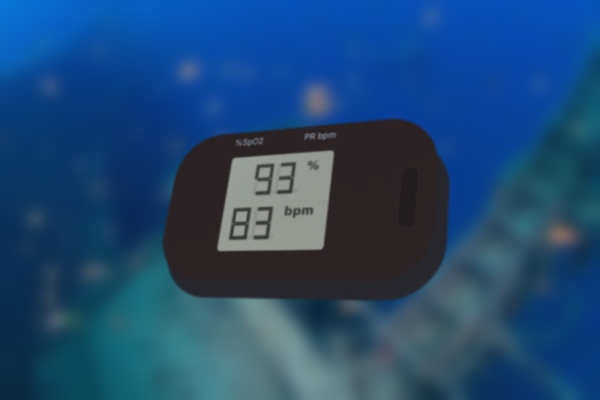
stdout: 93 %
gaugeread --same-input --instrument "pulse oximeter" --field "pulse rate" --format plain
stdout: 83 bpm
